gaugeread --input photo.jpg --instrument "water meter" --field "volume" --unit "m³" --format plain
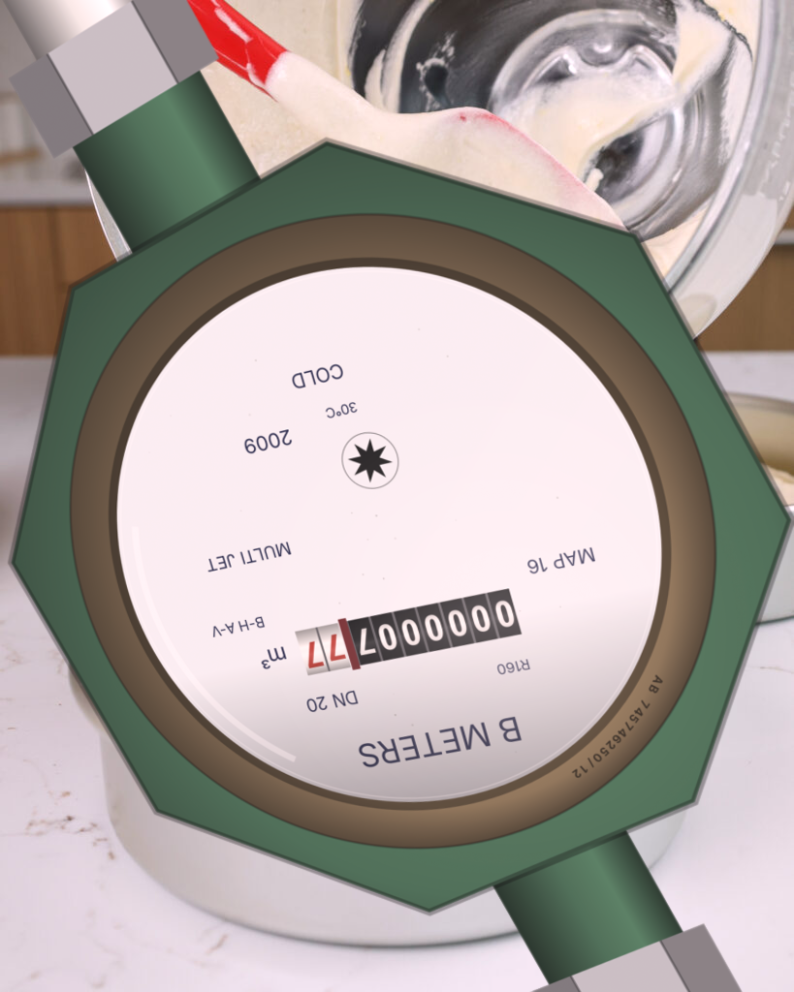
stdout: 7.77 m³
